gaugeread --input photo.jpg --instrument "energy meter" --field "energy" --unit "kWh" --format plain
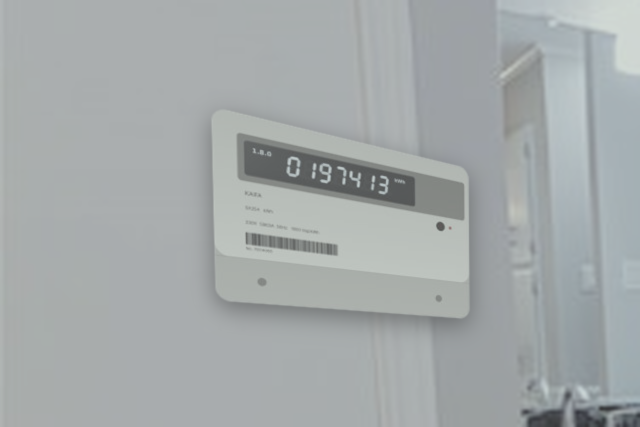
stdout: 197413 kWh
